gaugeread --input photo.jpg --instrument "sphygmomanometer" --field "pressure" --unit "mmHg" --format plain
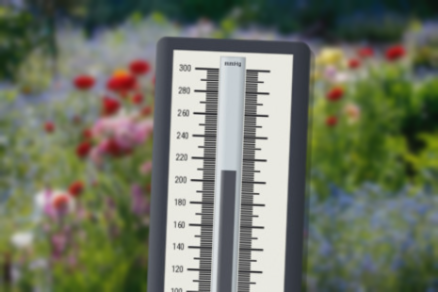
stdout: 210 mmHg
